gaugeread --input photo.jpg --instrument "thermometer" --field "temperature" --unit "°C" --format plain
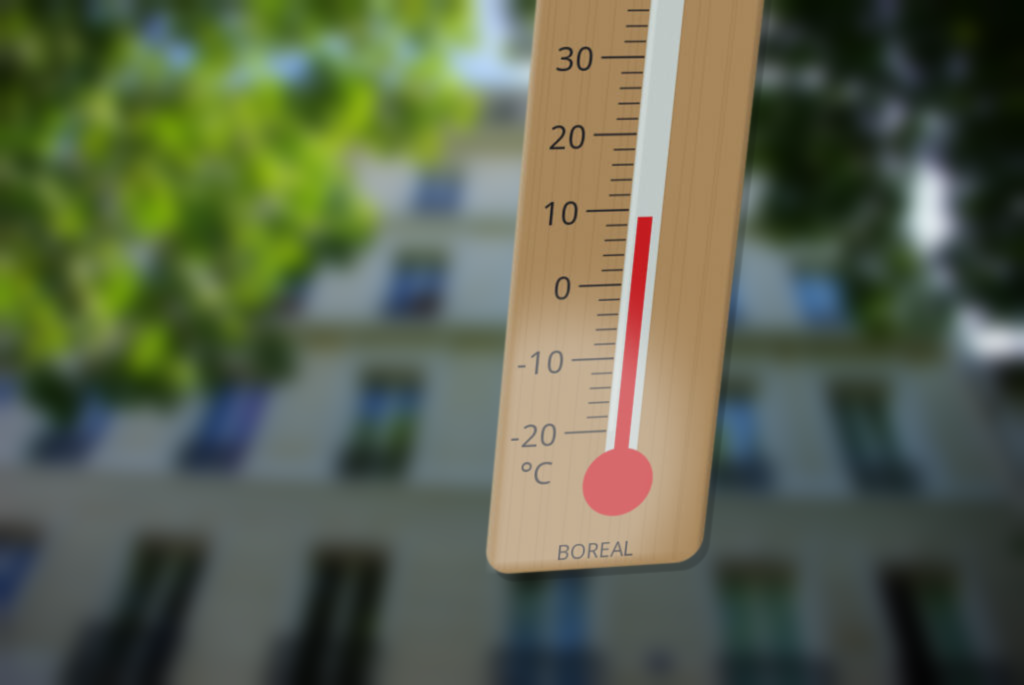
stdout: 9 °C
